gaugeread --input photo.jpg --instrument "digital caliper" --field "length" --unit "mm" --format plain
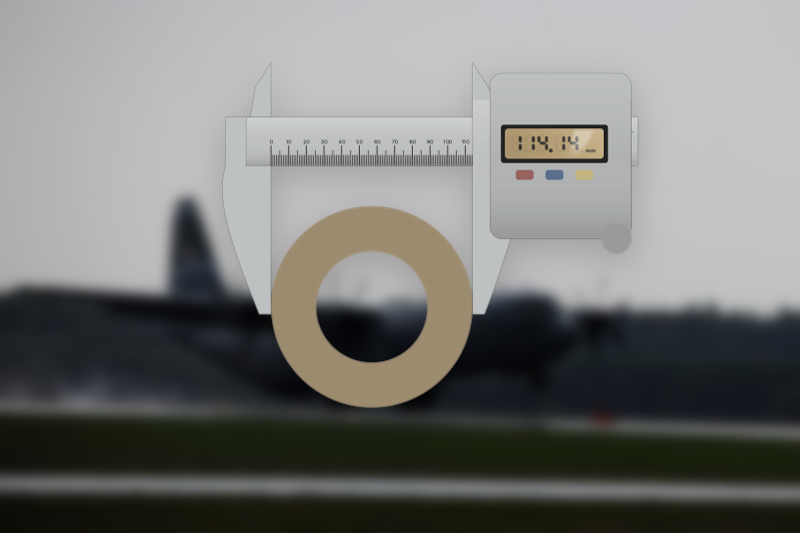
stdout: 114.14 mm
